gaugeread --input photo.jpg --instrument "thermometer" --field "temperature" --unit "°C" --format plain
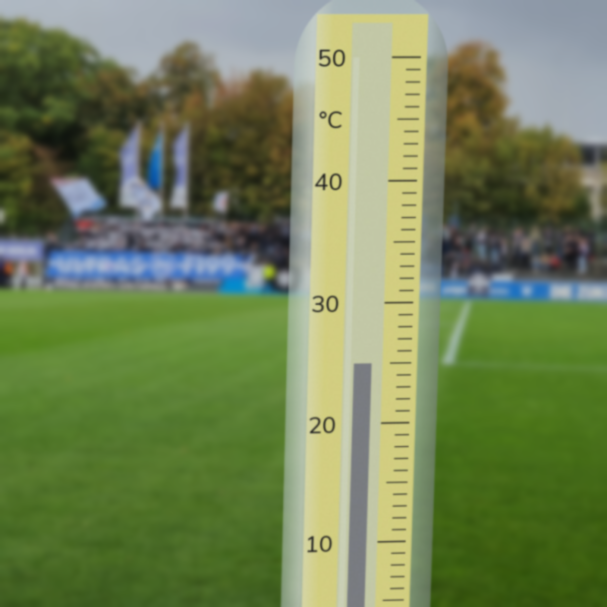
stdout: 25 °C
